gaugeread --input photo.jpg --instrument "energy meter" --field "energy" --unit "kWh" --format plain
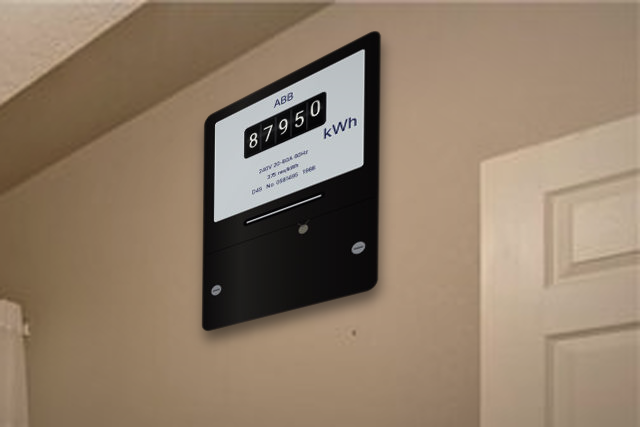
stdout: 87950 kWh
